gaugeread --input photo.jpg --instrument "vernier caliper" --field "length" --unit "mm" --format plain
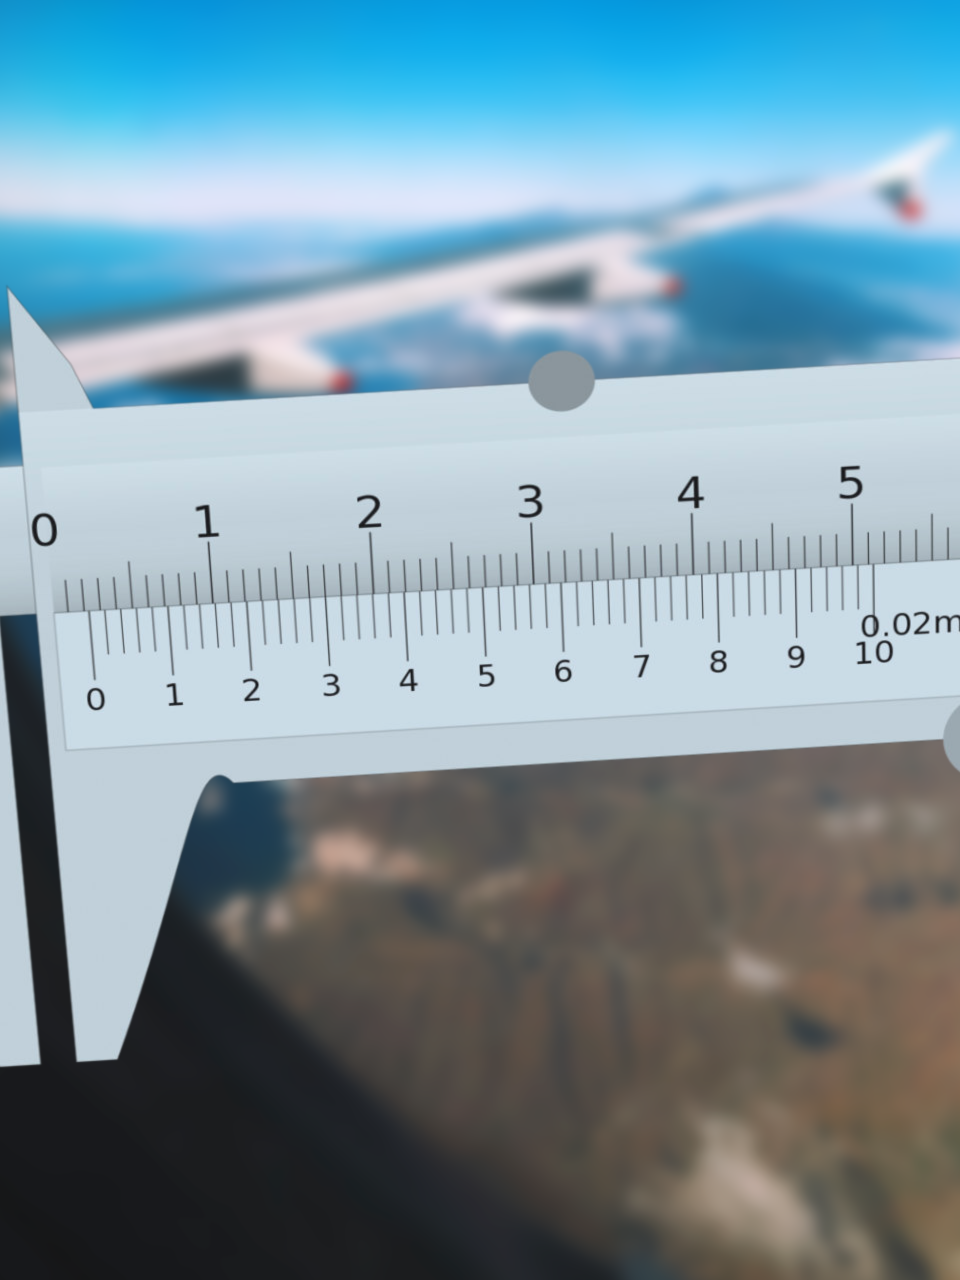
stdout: 2.3 mm
